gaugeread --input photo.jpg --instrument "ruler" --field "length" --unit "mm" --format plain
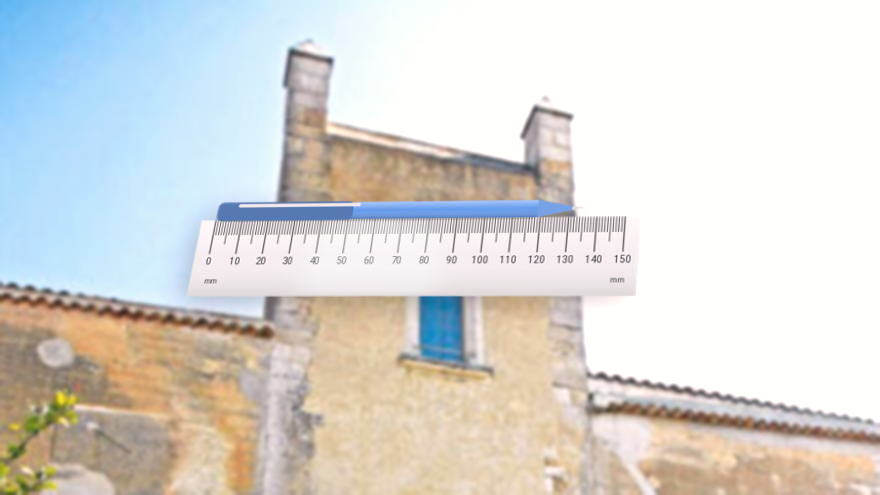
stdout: 135 mm
